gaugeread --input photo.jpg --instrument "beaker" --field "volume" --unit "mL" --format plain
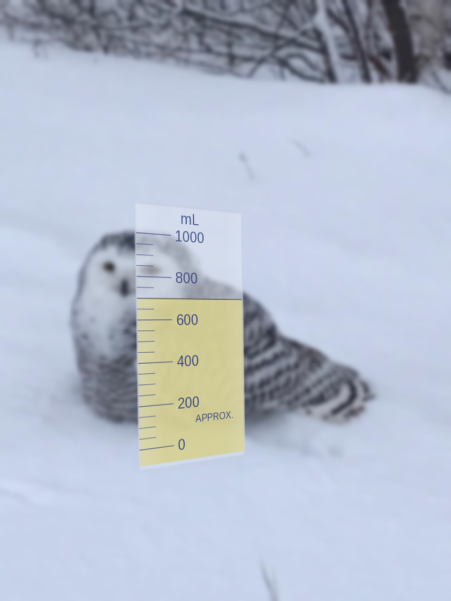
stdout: 700 mL
